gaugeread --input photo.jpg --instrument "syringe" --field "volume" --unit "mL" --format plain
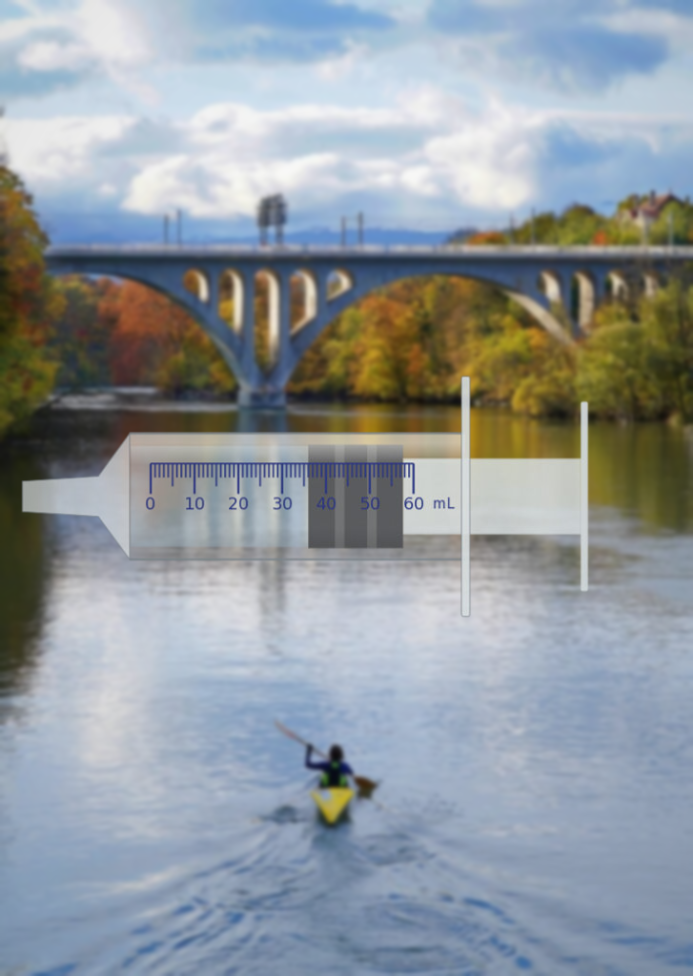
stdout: 36 mL
